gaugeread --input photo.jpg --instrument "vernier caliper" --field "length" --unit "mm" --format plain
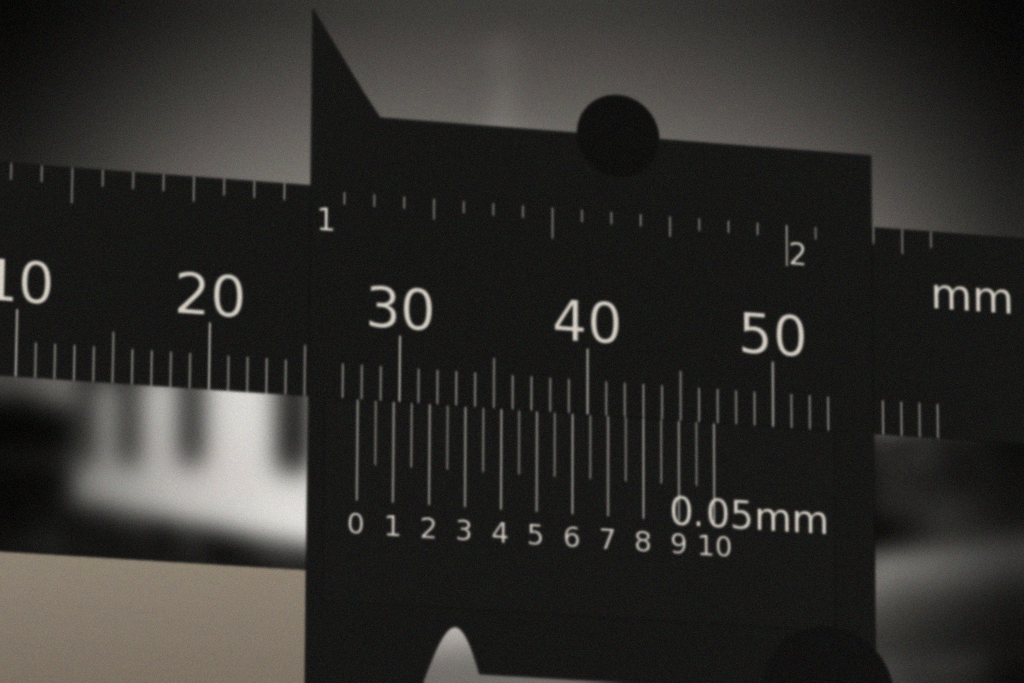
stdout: 27.8 mm
